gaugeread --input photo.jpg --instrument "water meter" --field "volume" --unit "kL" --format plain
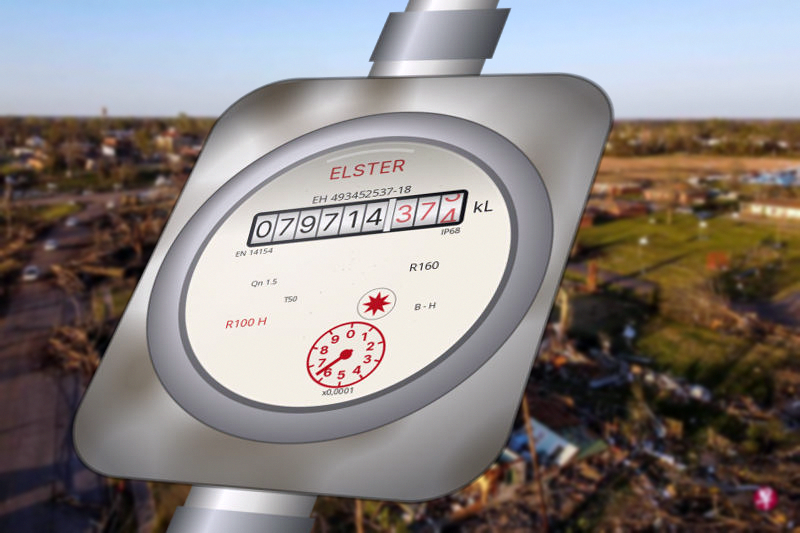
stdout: 79714.3736 kL
